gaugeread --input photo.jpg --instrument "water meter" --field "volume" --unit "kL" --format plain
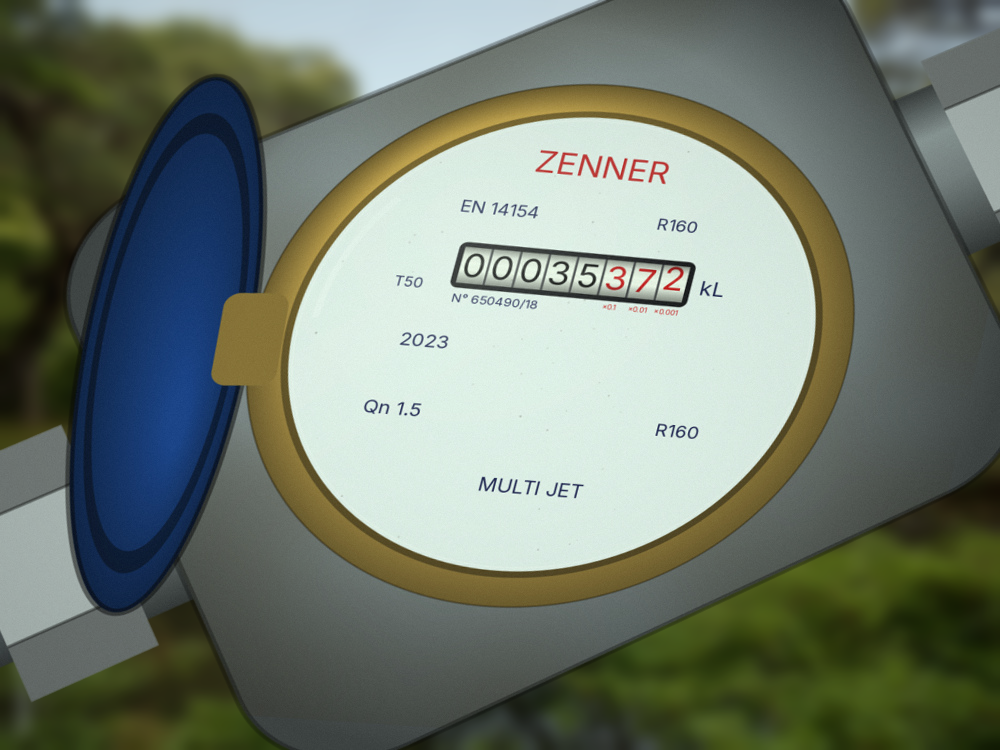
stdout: 35.372 kL
